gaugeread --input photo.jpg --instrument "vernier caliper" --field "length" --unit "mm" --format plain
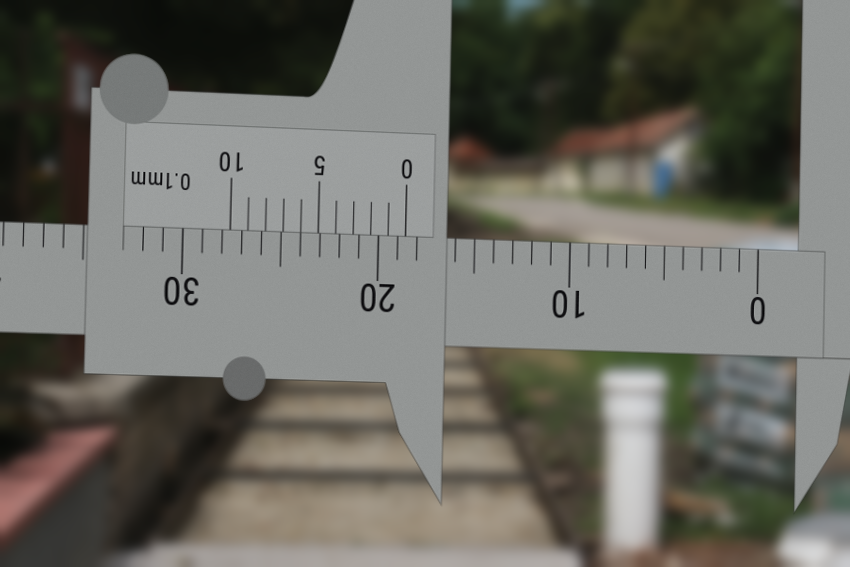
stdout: 18.6 mm
